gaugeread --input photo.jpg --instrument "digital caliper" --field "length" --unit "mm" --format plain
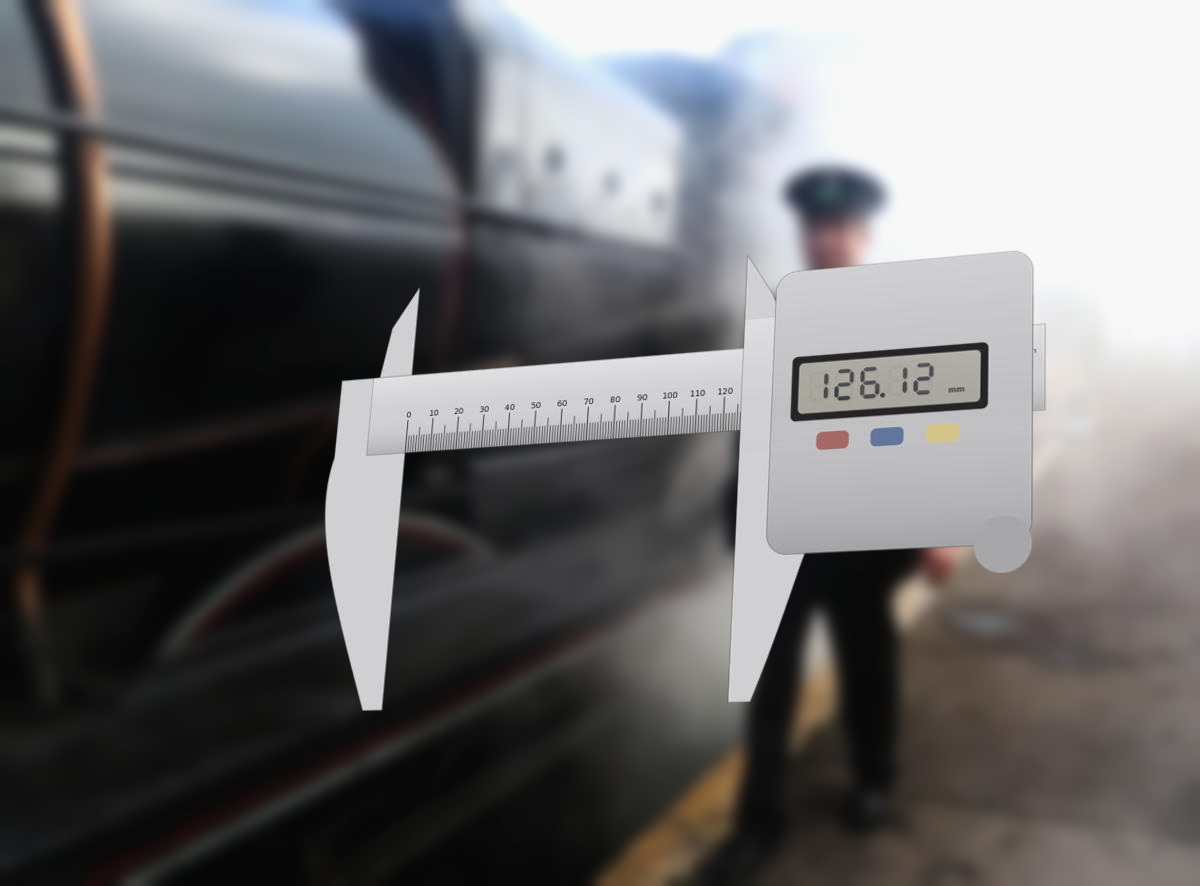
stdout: 126.12 mm
